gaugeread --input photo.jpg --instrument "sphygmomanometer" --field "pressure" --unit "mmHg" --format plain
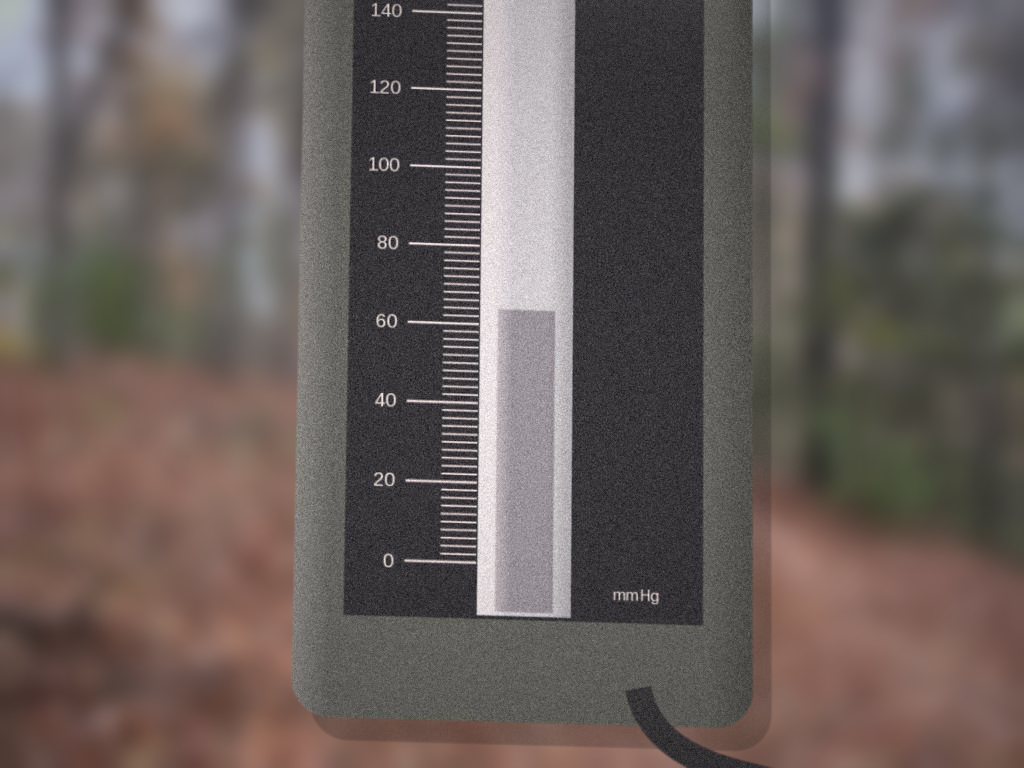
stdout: 64 mmHg
